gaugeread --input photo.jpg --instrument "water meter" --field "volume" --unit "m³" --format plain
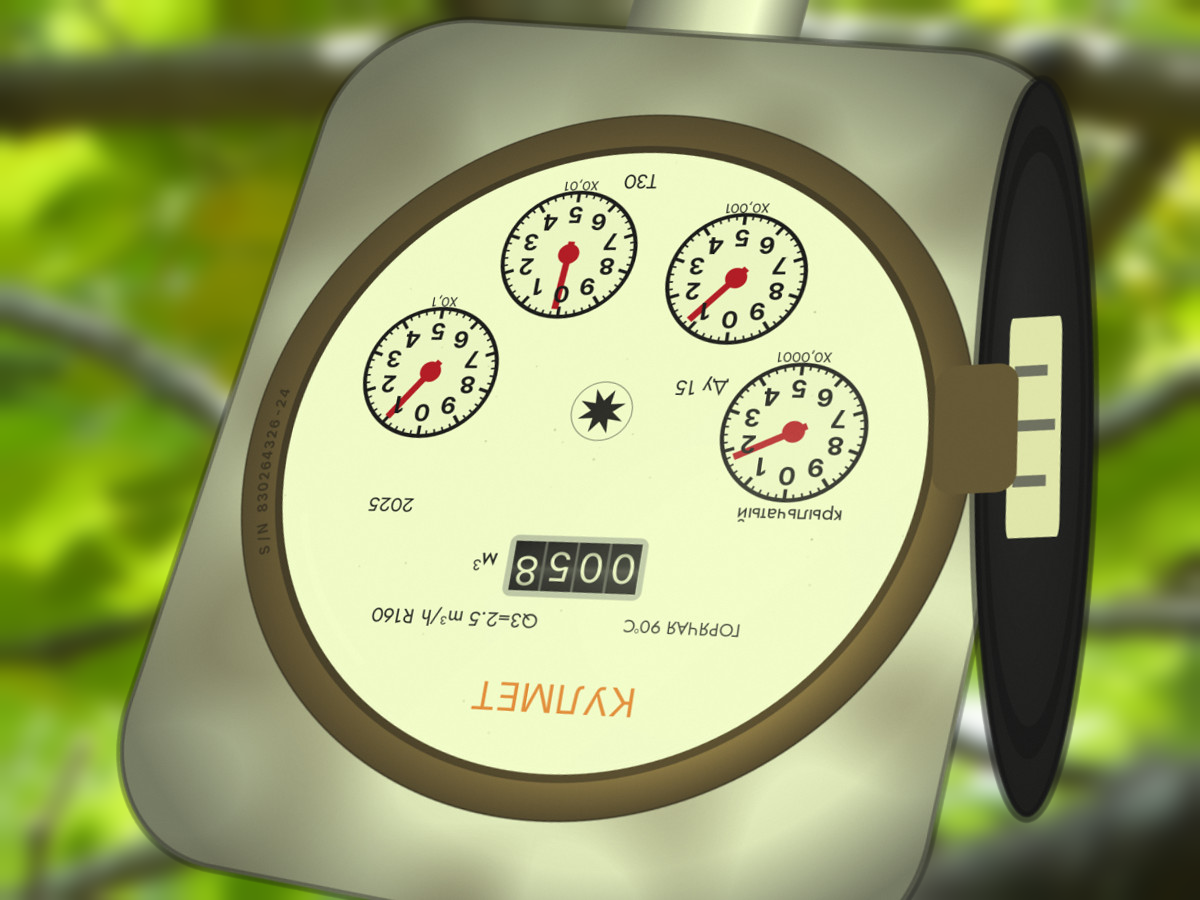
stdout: 58.1011 m³
